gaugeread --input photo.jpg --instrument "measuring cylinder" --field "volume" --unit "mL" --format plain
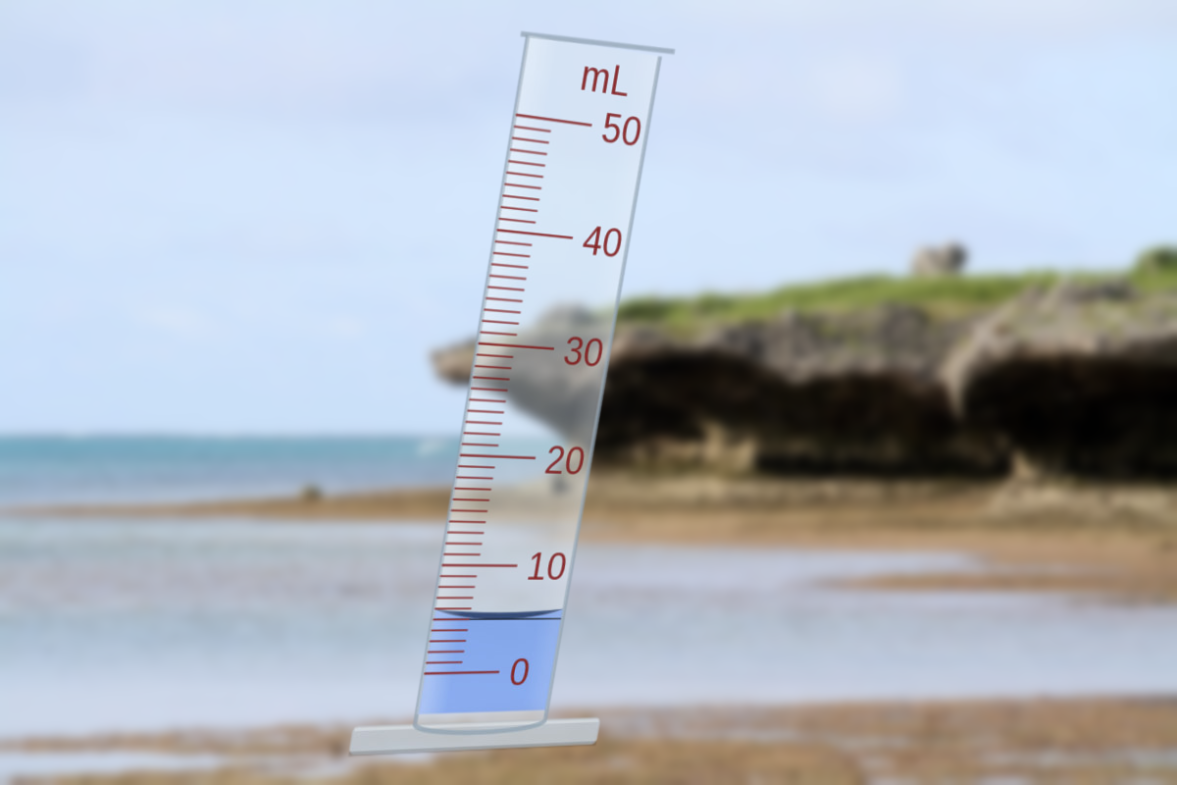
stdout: 5 mL
